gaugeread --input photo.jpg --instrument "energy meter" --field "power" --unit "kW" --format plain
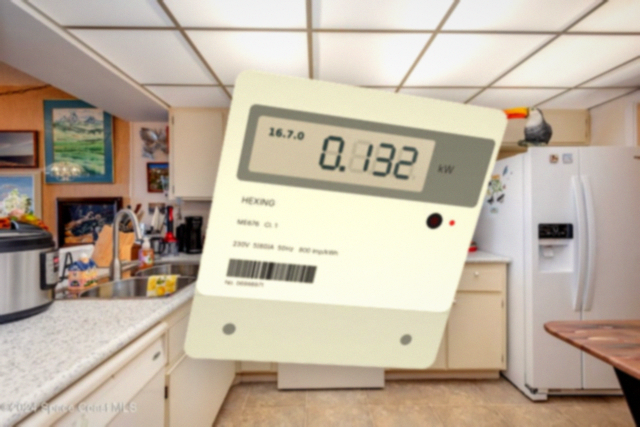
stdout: 0.132 kW
